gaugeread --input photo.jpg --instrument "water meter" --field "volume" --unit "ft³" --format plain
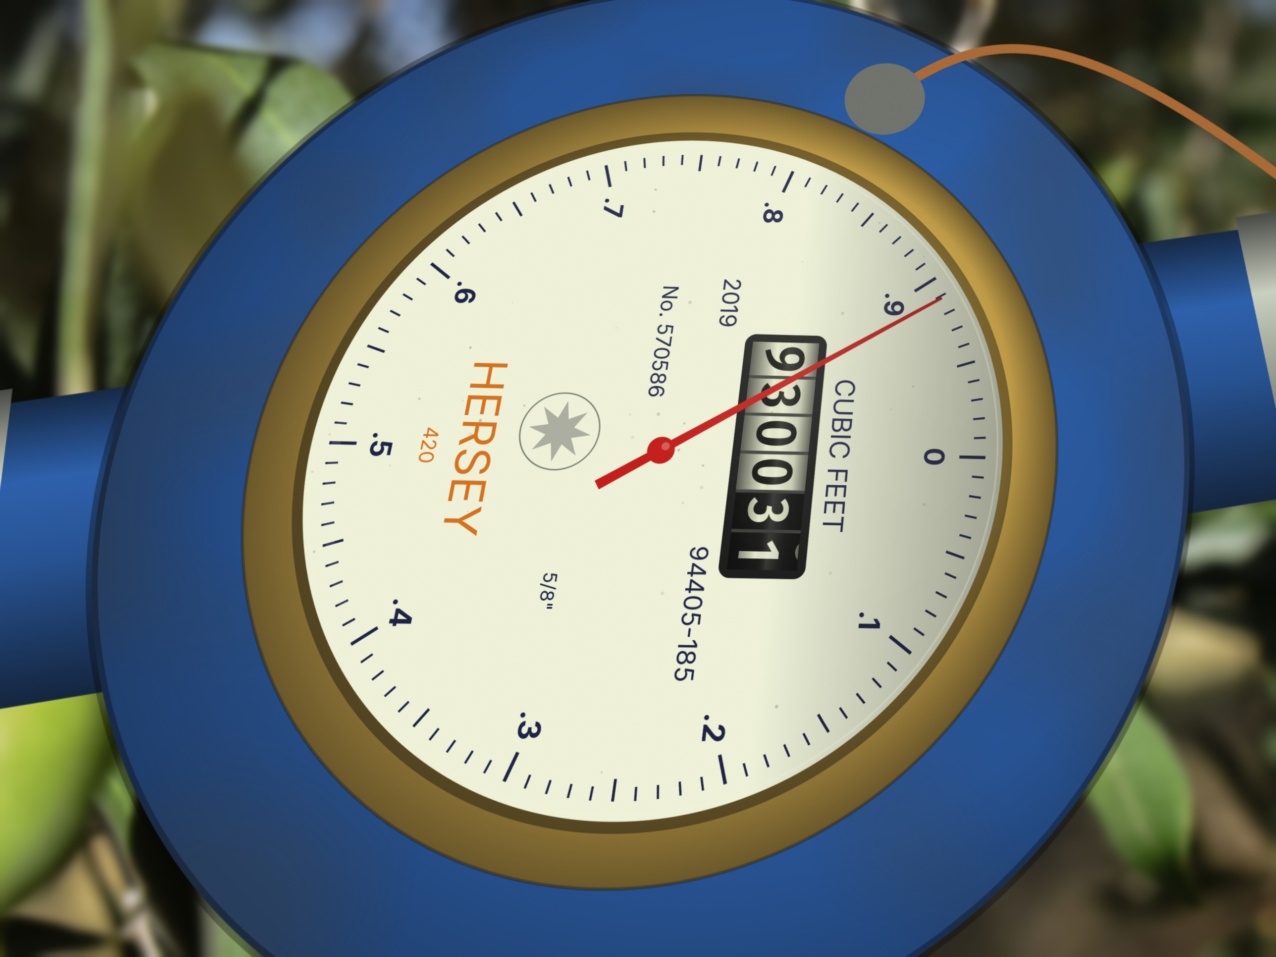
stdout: 930030.91 ft³
